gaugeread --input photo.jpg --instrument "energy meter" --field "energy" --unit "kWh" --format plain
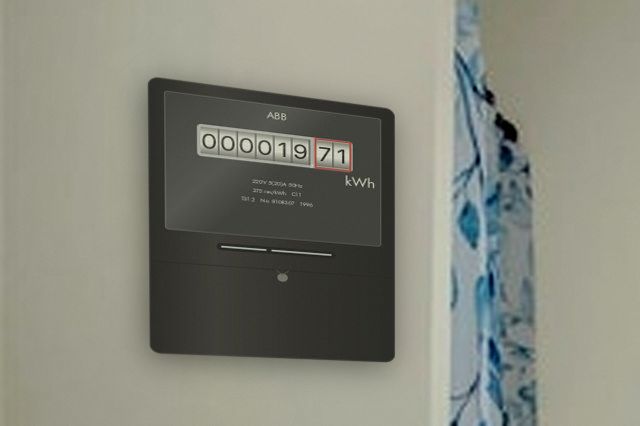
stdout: 19.71 kWh
